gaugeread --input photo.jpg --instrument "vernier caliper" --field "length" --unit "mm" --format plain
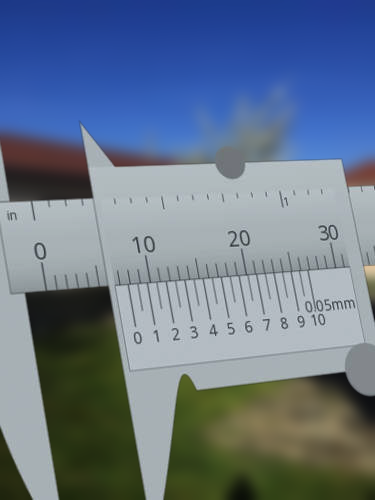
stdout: 7.8 mm
